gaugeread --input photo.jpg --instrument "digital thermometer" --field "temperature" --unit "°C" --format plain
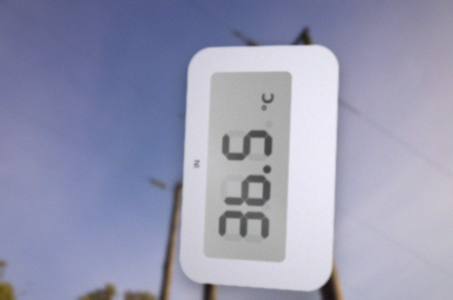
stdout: 36.5 °C
